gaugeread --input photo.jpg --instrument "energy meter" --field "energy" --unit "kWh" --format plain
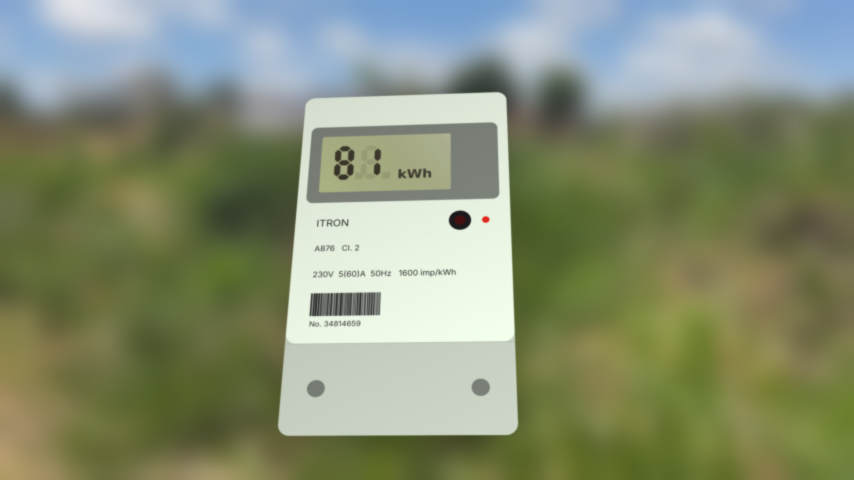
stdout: 81 kWh
